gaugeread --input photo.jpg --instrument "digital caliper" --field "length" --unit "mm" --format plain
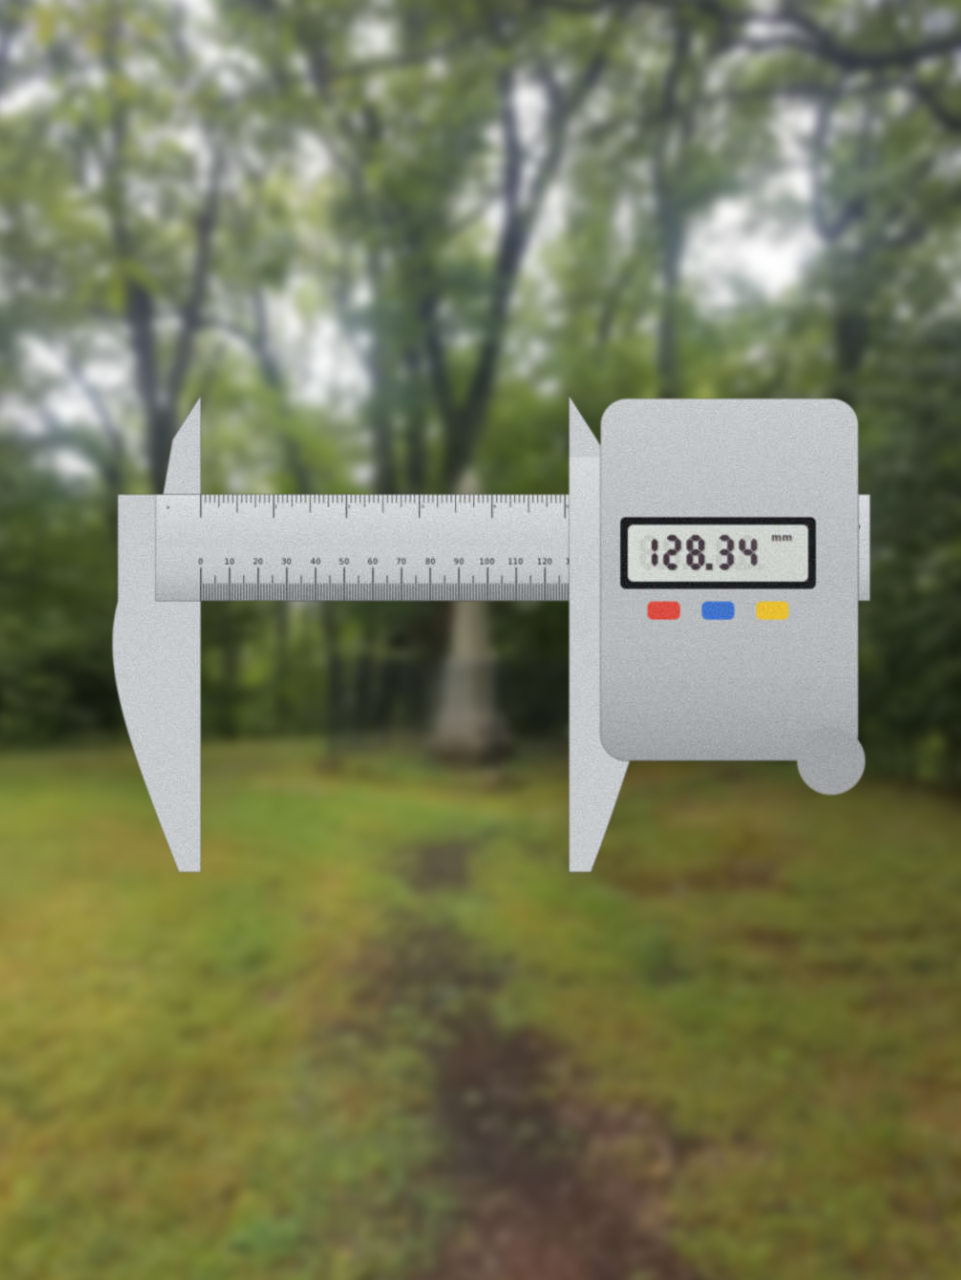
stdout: 128.34 mm
